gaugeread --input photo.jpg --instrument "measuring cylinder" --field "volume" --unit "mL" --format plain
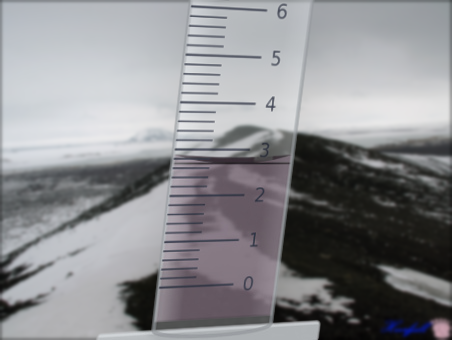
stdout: 2.7 mL
